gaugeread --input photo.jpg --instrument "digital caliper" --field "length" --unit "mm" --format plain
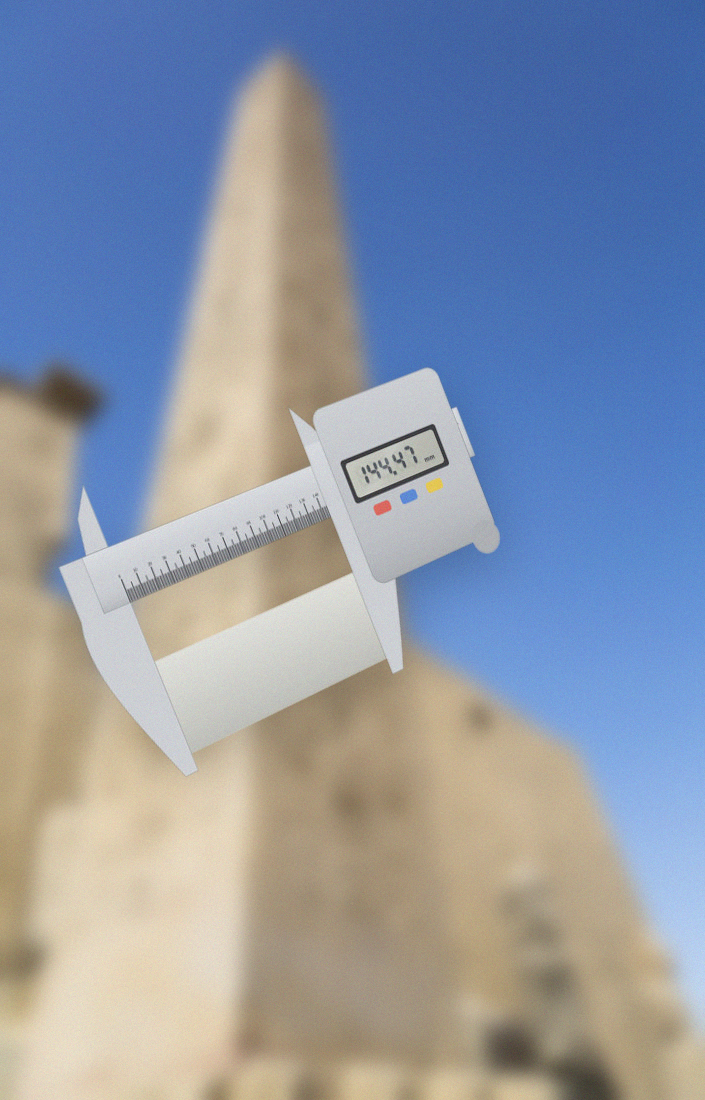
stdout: 144.47 mm
